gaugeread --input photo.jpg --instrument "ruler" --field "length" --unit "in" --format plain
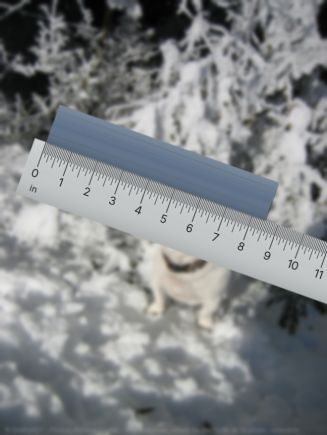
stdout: 8.5 in
